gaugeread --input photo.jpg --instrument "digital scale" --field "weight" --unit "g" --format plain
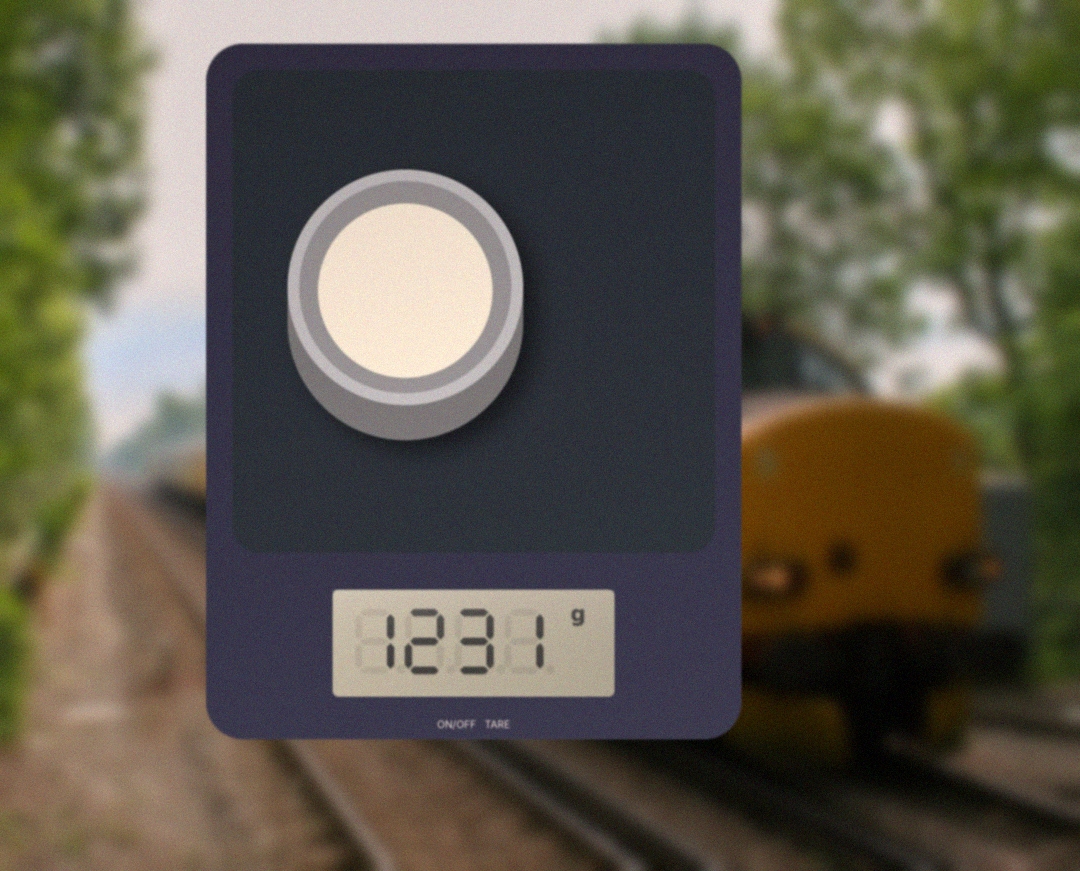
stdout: 1231 g
